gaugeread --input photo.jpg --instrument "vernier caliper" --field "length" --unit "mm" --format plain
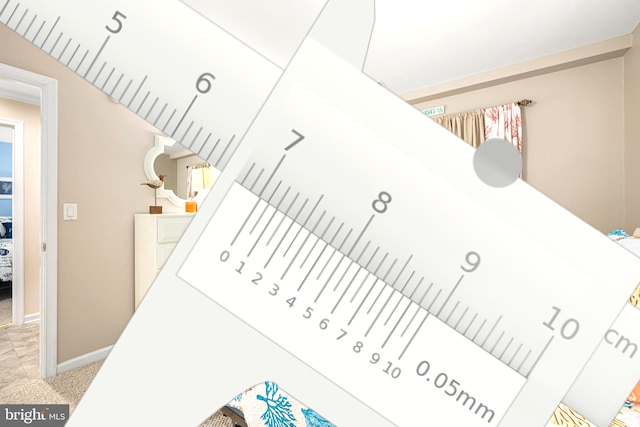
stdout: 70.2 mm
